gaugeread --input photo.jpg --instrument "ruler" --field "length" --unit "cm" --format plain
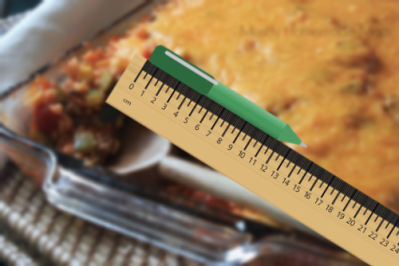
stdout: 14 cm
